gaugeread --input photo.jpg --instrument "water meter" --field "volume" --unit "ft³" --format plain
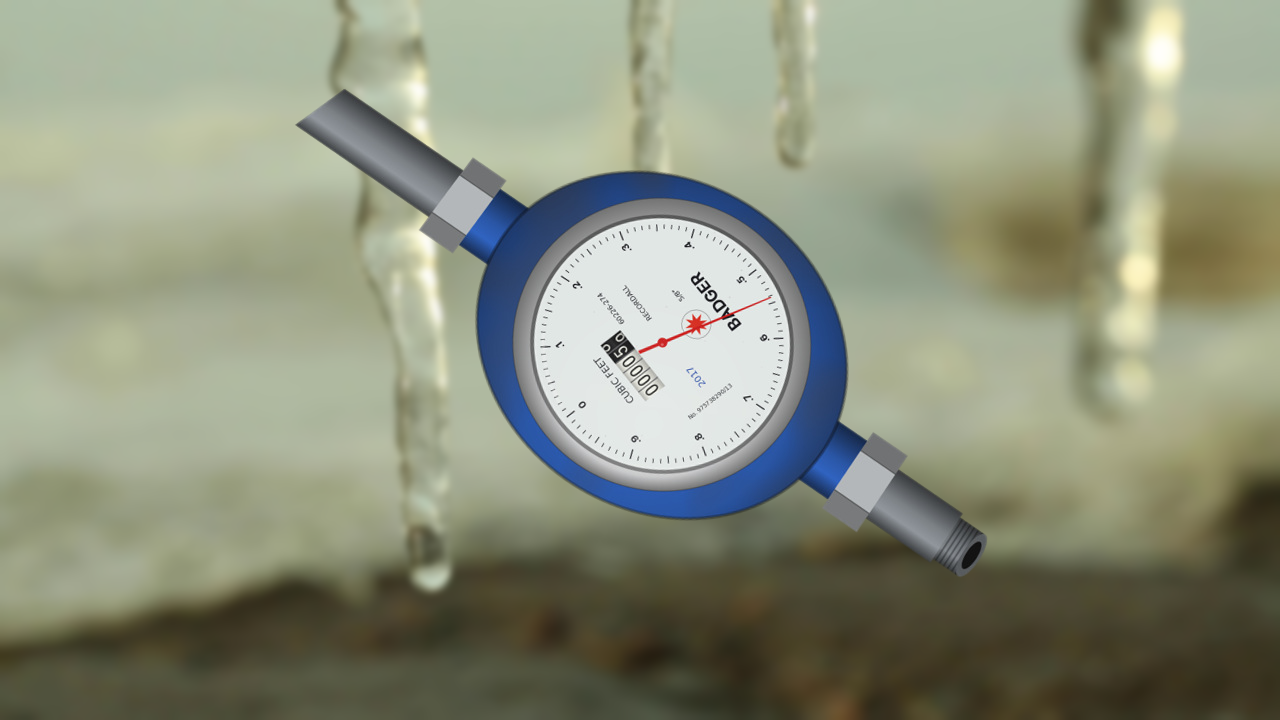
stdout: 58.54 ft³
